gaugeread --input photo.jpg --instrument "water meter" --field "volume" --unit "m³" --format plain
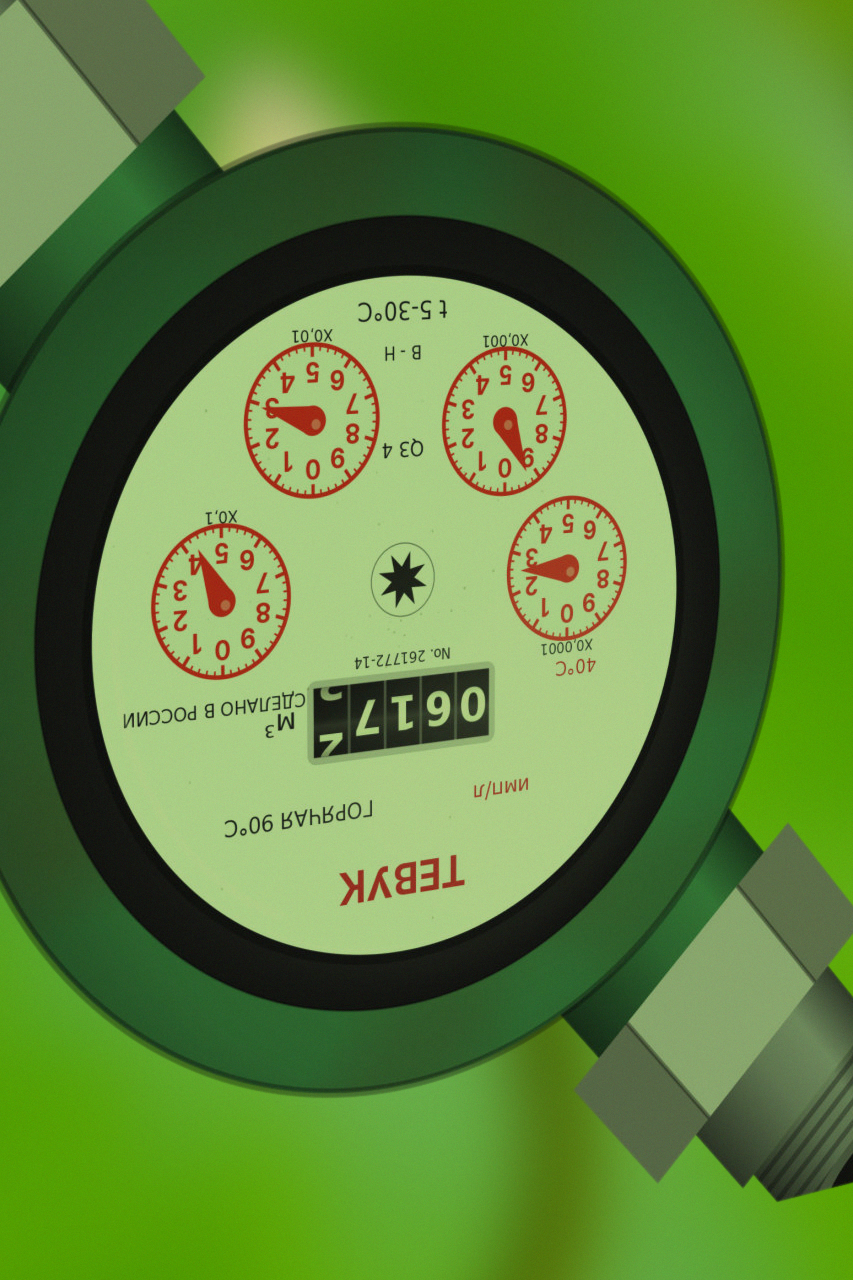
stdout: 6172.4292 m³
